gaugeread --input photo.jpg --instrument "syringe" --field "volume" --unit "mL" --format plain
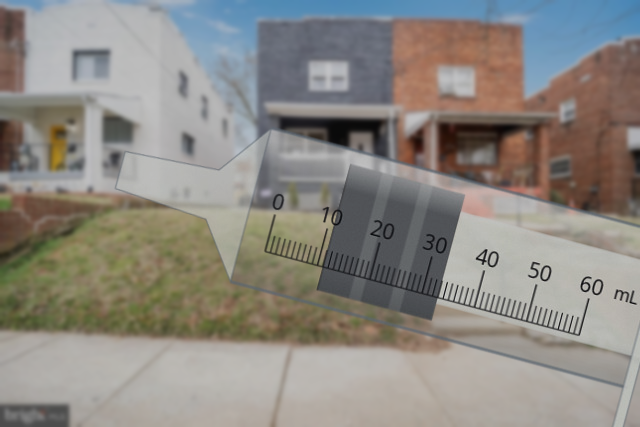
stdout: 11 mL
